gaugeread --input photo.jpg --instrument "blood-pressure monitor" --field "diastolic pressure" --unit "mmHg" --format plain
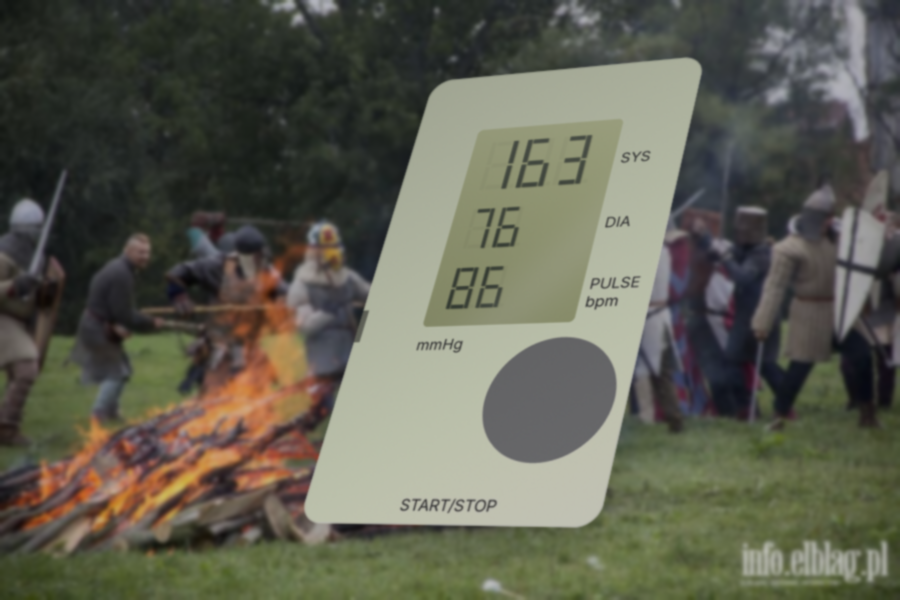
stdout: 76 mmHg
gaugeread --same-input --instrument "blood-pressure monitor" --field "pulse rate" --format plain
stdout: 86 bpm
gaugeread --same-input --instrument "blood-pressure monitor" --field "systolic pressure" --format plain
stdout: 163 mmHg
